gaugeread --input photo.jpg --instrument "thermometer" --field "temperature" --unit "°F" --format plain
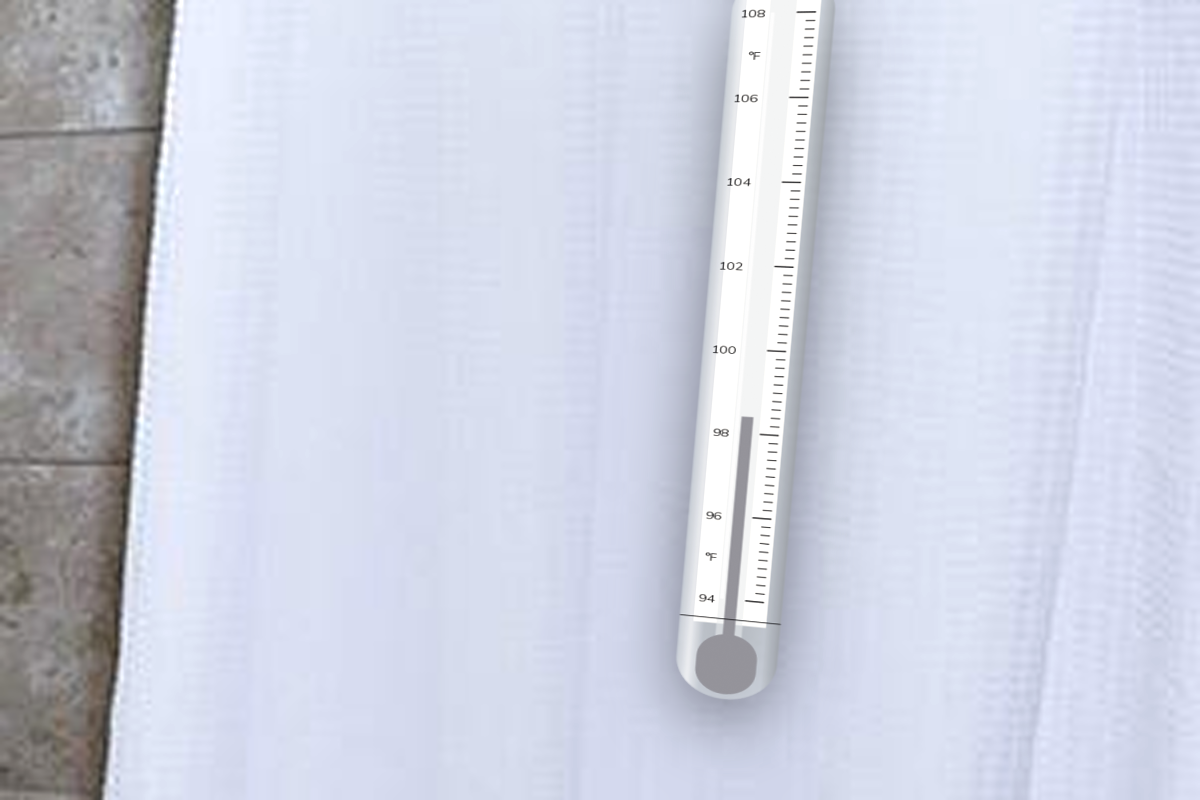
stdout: 98.4 °F
